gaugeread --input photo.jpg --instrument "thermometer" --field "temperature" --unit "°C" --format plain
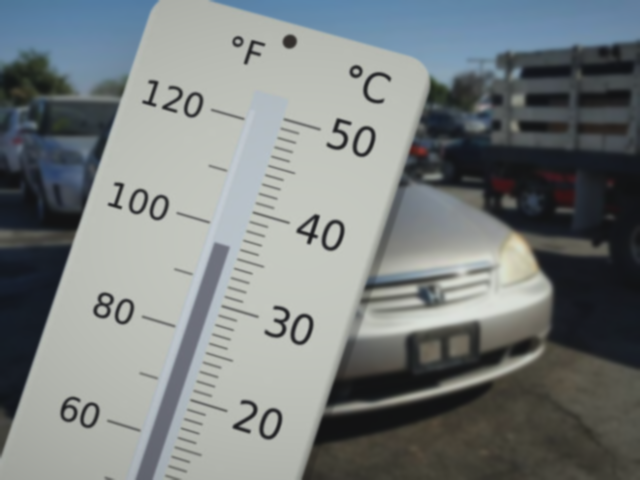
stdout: 36 °C
